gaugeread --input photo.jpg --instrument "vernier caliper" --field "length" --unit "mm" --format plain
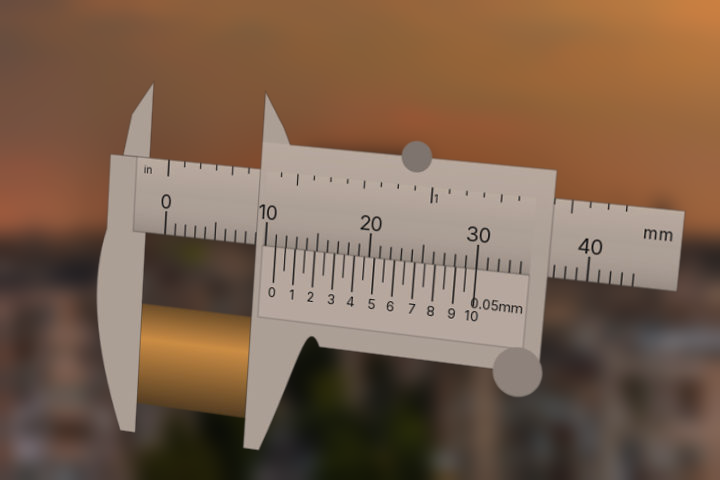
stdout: 11.0 mm
